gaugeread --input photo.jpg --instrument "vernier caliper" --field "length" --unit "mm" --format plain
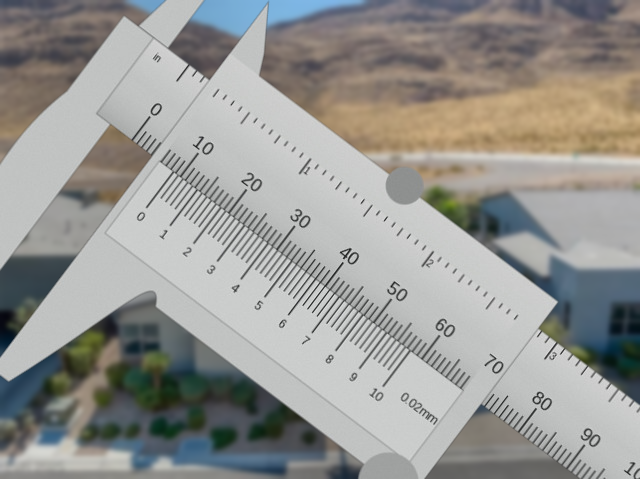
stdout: 8.6 mm
